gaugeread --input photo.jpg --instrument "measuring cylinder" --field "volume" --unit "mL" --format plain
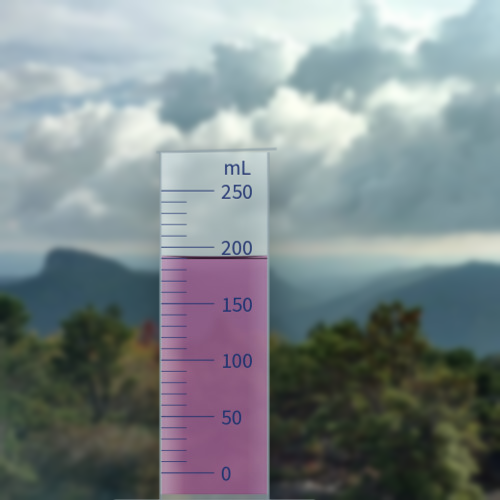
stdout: 190 mL
